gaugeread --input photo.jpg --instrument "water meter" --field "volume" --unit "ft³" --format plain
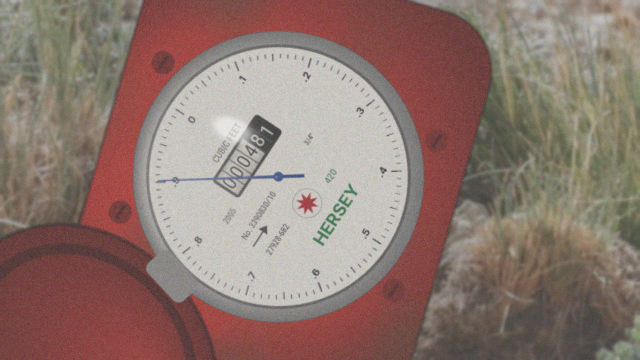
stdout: 480.90 ft³
